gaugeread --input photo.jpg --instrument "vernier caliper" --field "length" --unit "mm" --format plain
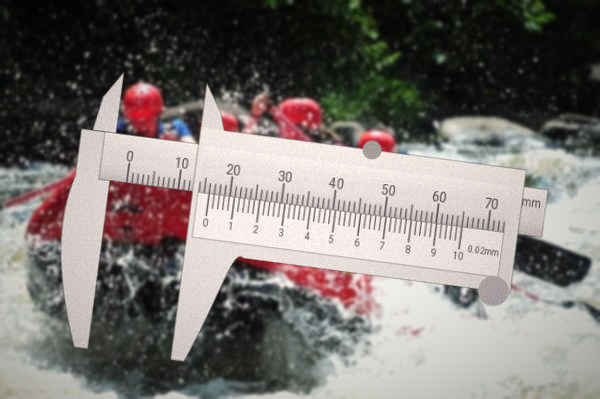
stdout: 16.0 mm
